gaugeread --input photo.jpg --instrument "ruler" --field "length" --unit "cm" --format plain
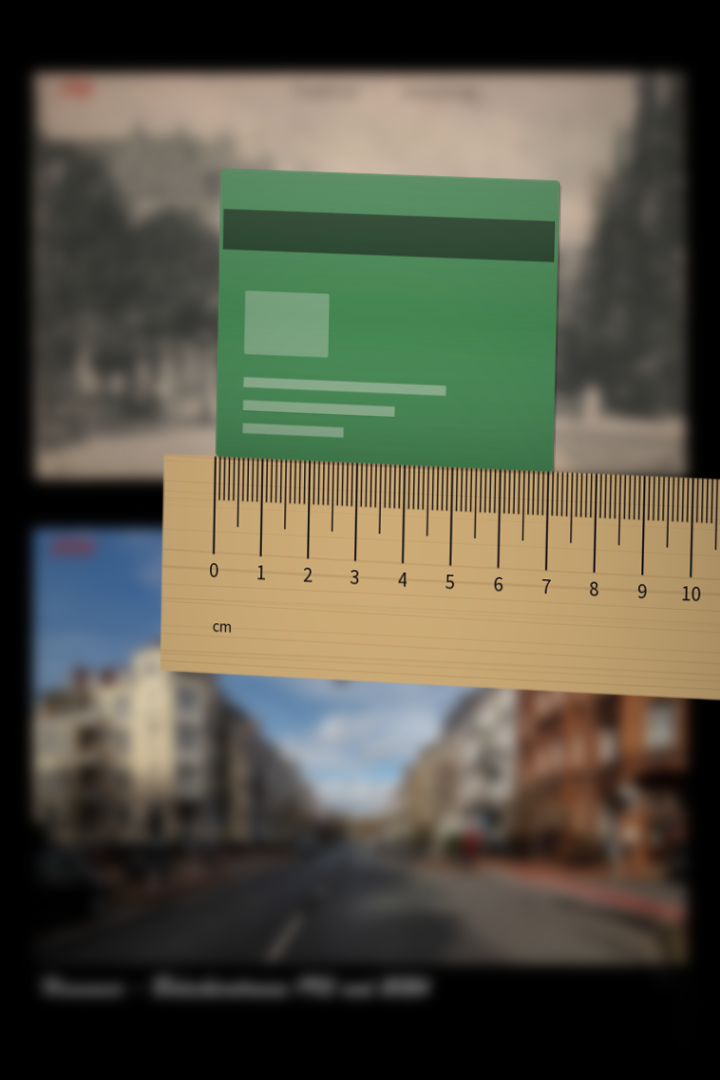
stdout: 7.1 cm
